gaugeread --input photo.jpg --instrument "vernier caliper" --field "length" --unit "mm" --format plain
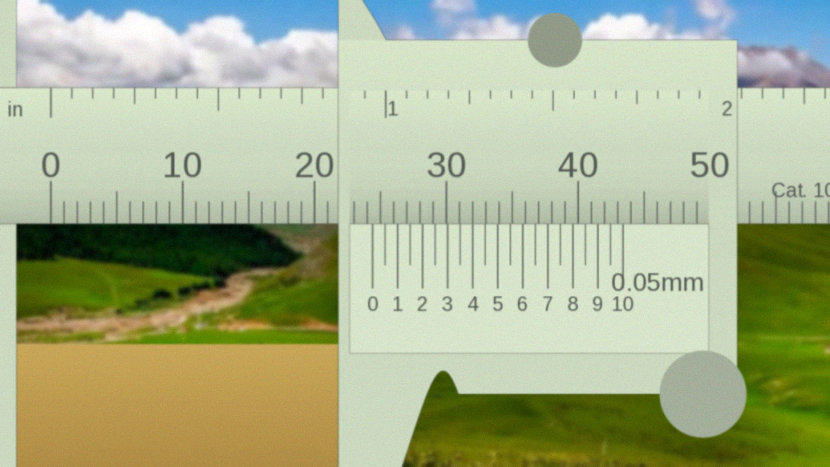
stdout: 24.4 mm
